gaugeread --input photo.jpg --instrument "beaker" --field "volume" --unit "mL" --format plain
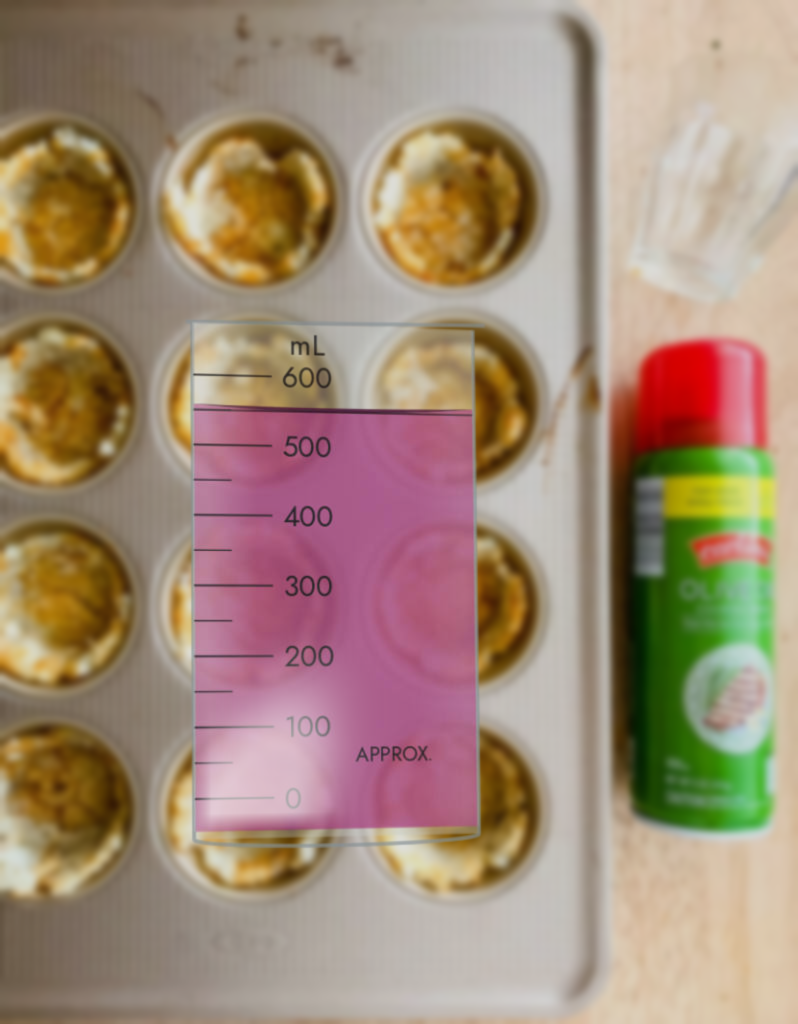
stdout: 550 mL
